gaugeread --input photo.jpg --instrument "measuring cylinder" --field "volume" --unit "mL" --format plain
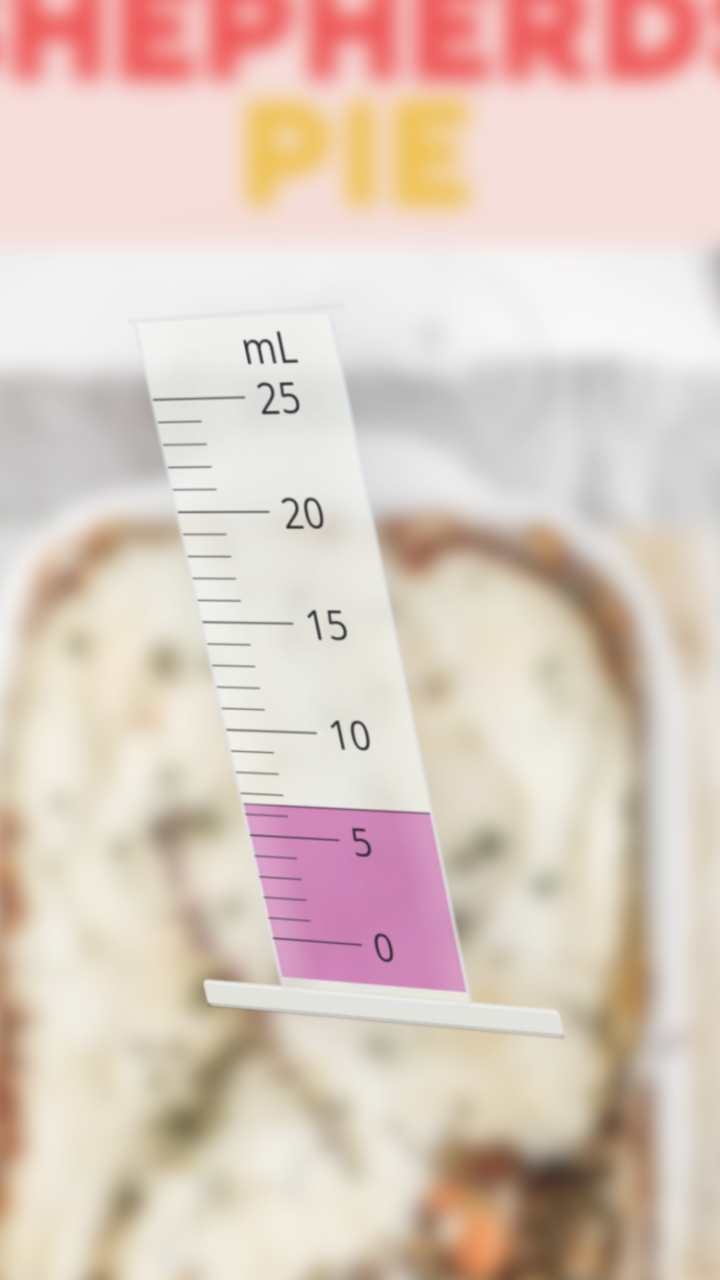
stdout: 6.5 mL
